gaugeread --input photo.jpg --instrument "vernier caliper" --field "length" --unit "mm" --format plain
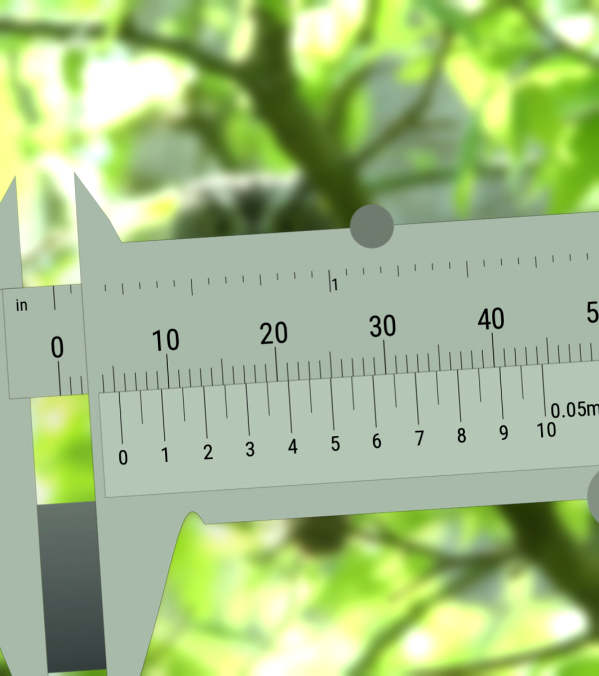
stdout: 5.4 mm
